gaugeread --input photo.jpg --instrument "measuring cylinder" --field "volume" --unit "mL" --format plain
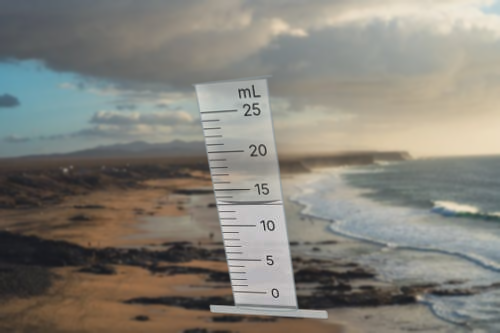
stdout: 13 mL
